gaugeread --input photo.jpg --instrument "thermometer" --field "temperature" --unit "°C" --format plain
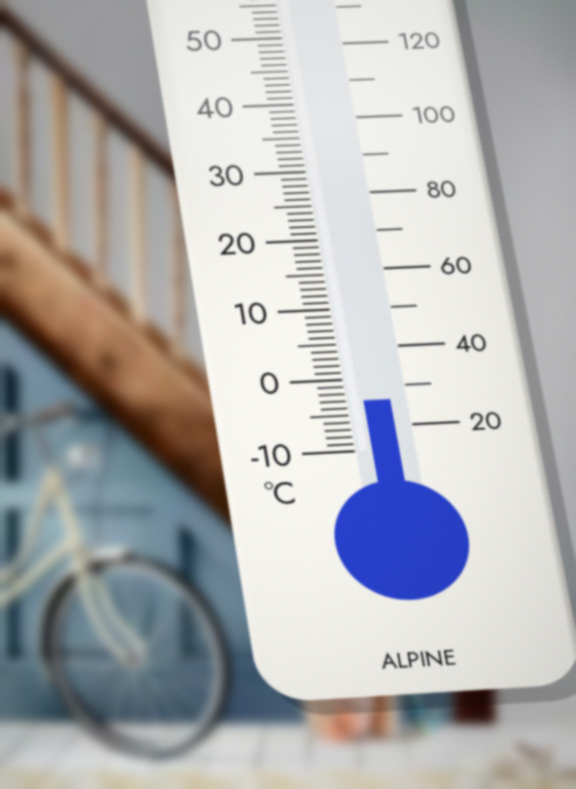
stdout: -3 °C
